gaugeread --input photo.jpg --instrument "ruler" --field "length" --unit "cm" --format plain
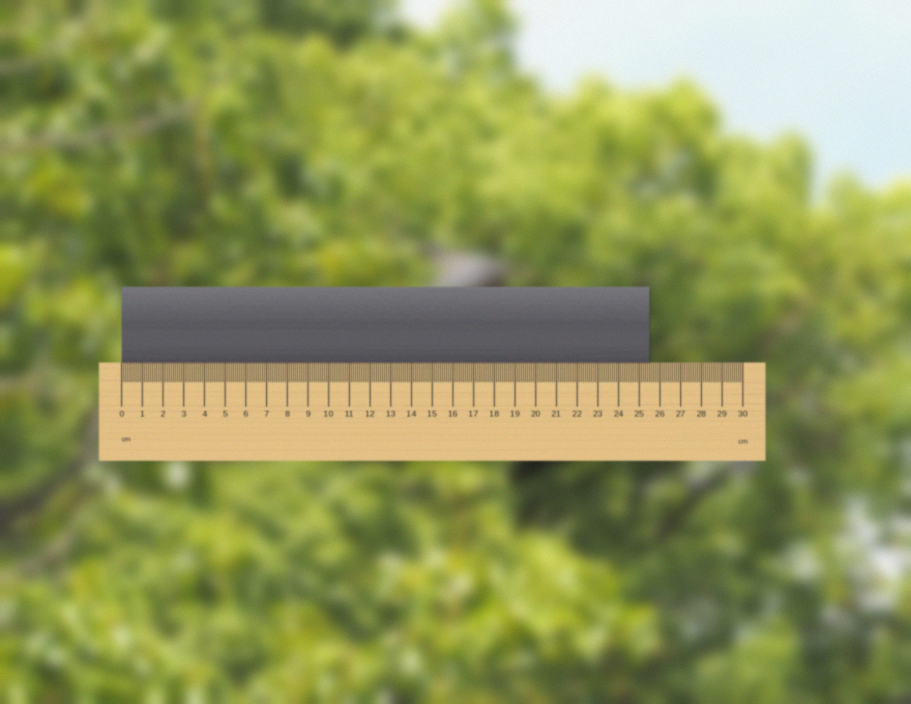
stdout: 25.5 cm
